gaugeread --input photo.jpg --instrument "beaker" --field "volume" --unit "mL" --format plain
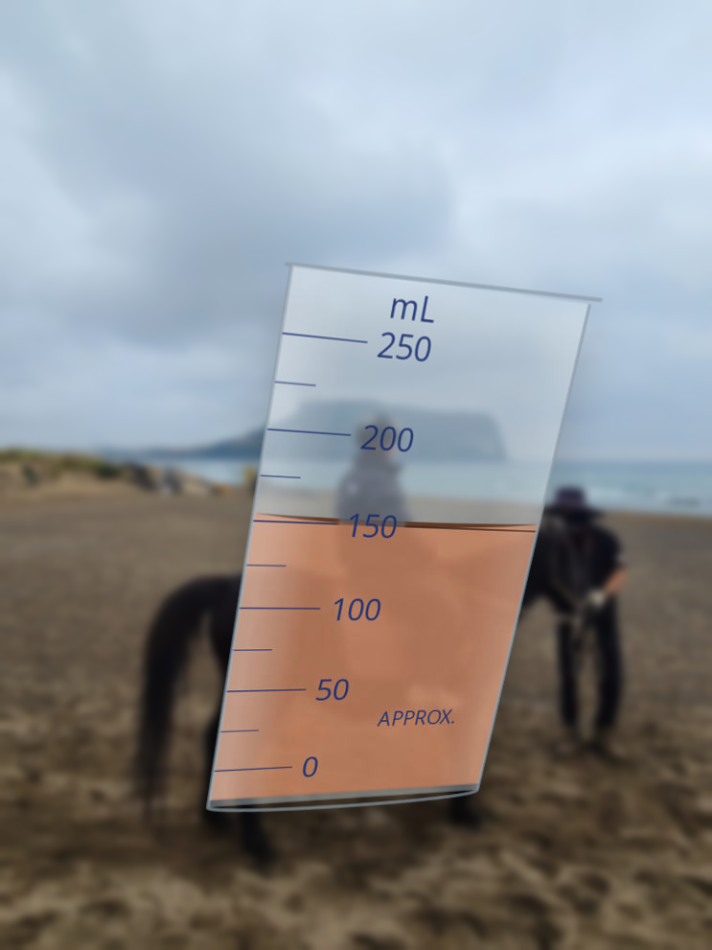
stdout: 150 mL
